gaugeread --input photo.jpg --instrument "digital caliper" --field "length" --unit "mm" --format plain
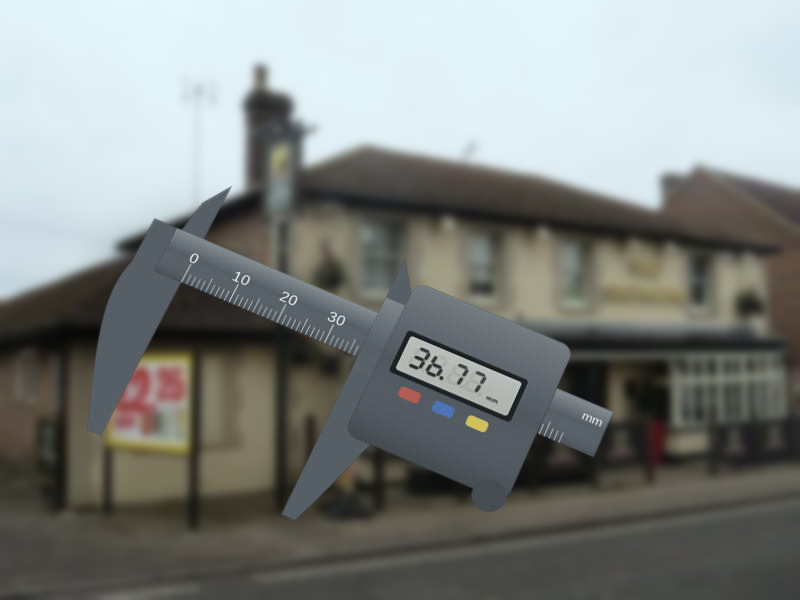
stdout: 36.77 mm
